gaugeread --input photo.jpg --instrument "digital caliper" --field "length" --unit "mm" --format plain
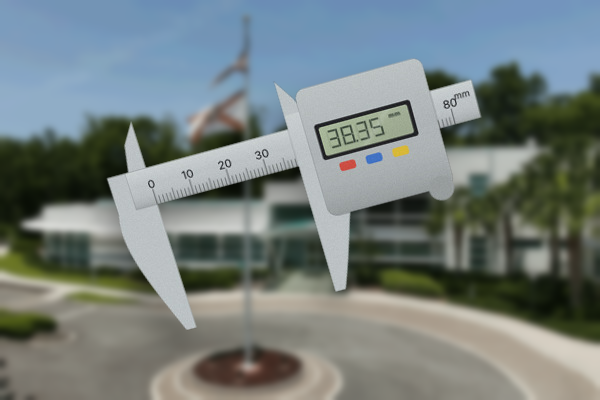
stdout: 38.35 mm
